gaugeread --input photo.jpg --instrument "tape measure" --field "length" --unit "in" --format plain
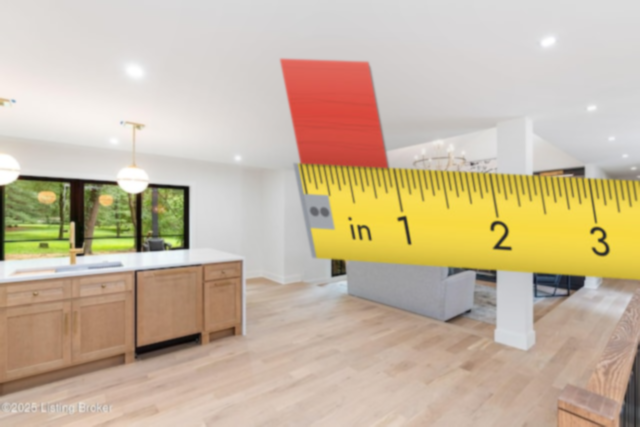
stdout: 0.9375 in
